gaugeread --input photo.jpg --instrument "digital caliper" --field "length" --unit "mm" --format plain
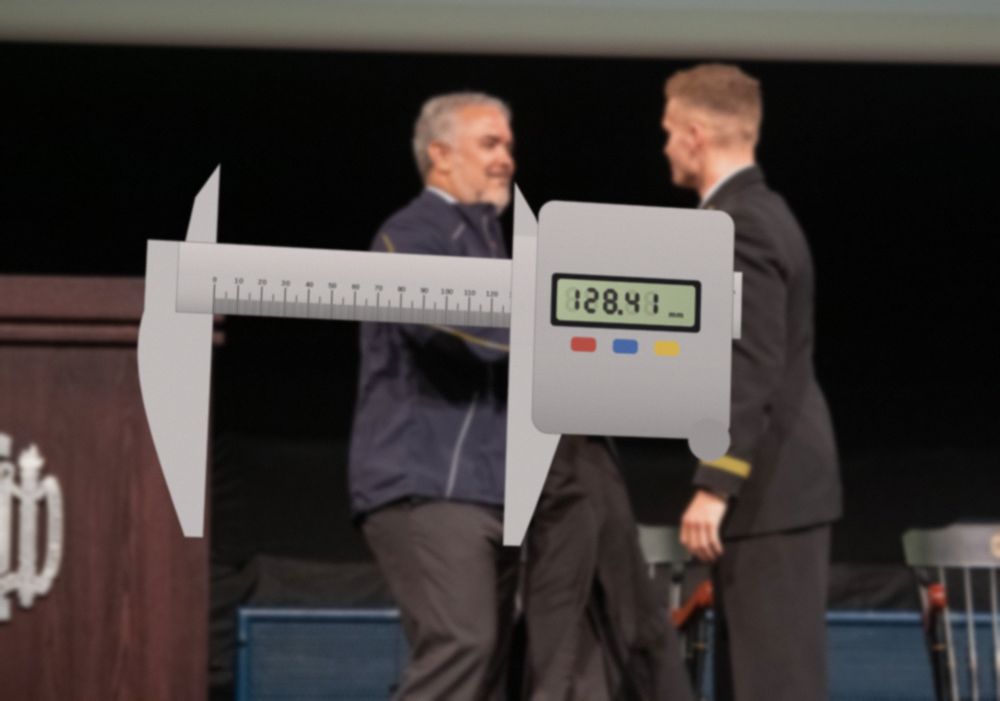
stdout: 128.41 mm
